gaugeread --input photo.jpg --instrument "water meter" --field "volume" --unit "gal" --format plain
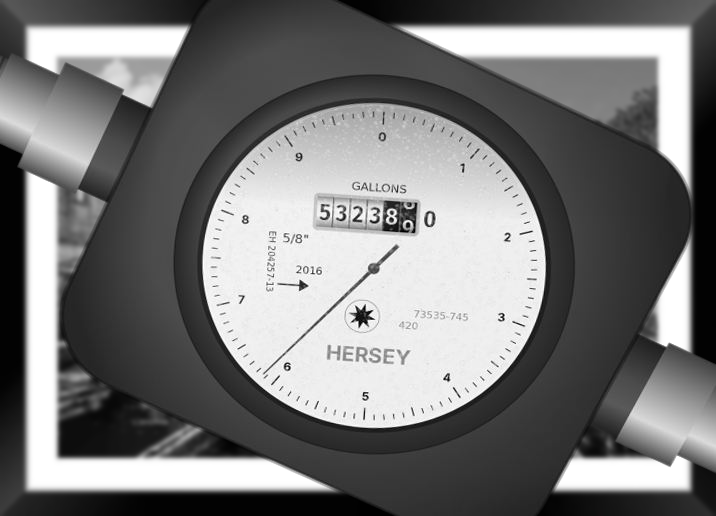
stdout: 5323886.1 gal
